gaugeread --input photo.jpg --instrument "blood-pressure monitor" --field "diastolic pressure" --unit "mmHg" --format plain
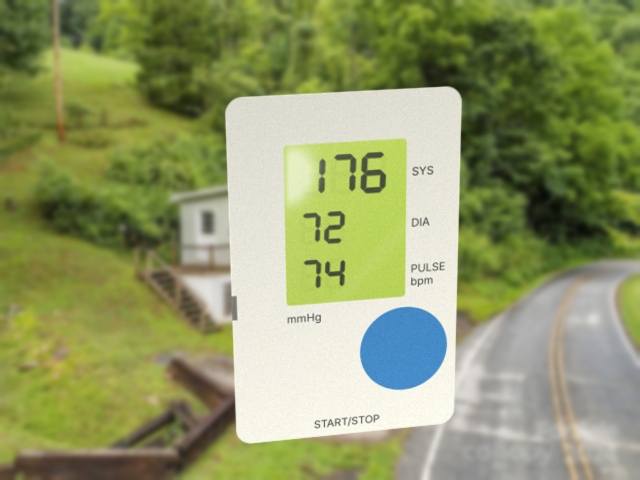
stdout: 72 mmHg
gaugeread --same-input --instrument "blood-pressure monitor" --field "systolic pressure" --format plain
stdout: 176 mmHg
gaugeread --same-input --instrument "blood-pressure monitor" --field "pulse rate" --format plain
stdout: 74 bpm
